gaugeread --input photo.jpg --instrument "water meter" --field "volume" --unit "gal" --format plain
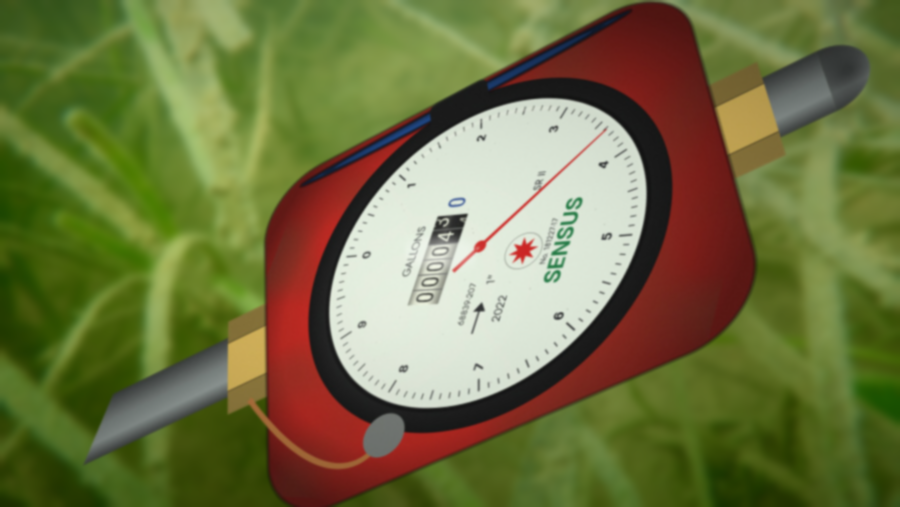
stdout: 433.6 gal
